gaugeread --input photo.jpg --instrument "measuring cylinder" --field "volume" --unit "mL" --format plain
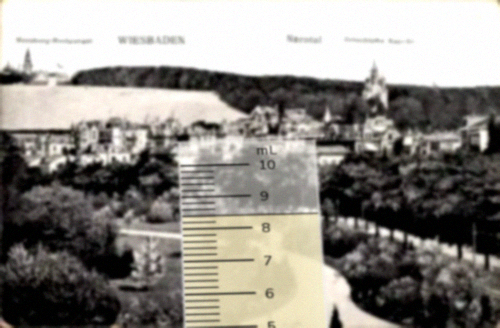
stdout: 8.4 mL
